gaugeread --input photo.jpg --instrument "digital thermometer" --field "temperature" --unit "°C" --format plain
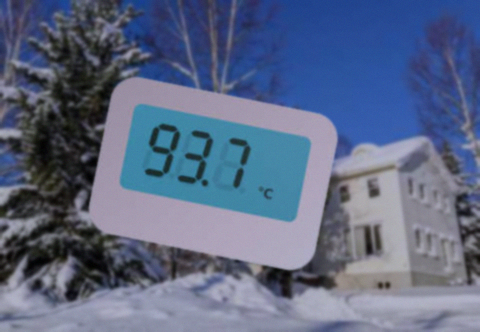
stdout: 93.7 °C
